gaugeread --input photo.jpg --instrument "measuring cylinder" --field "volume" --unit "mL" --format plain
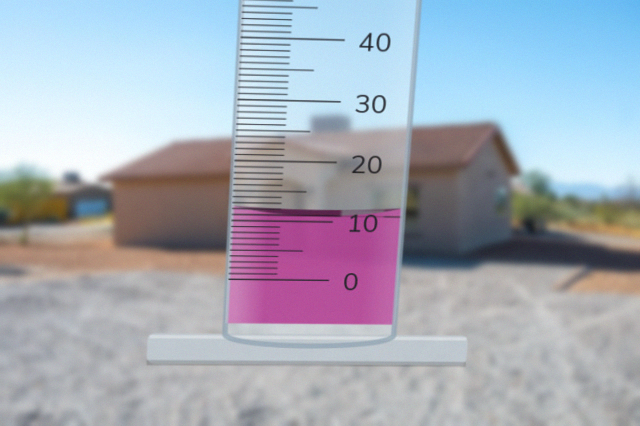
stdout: 11 mL
